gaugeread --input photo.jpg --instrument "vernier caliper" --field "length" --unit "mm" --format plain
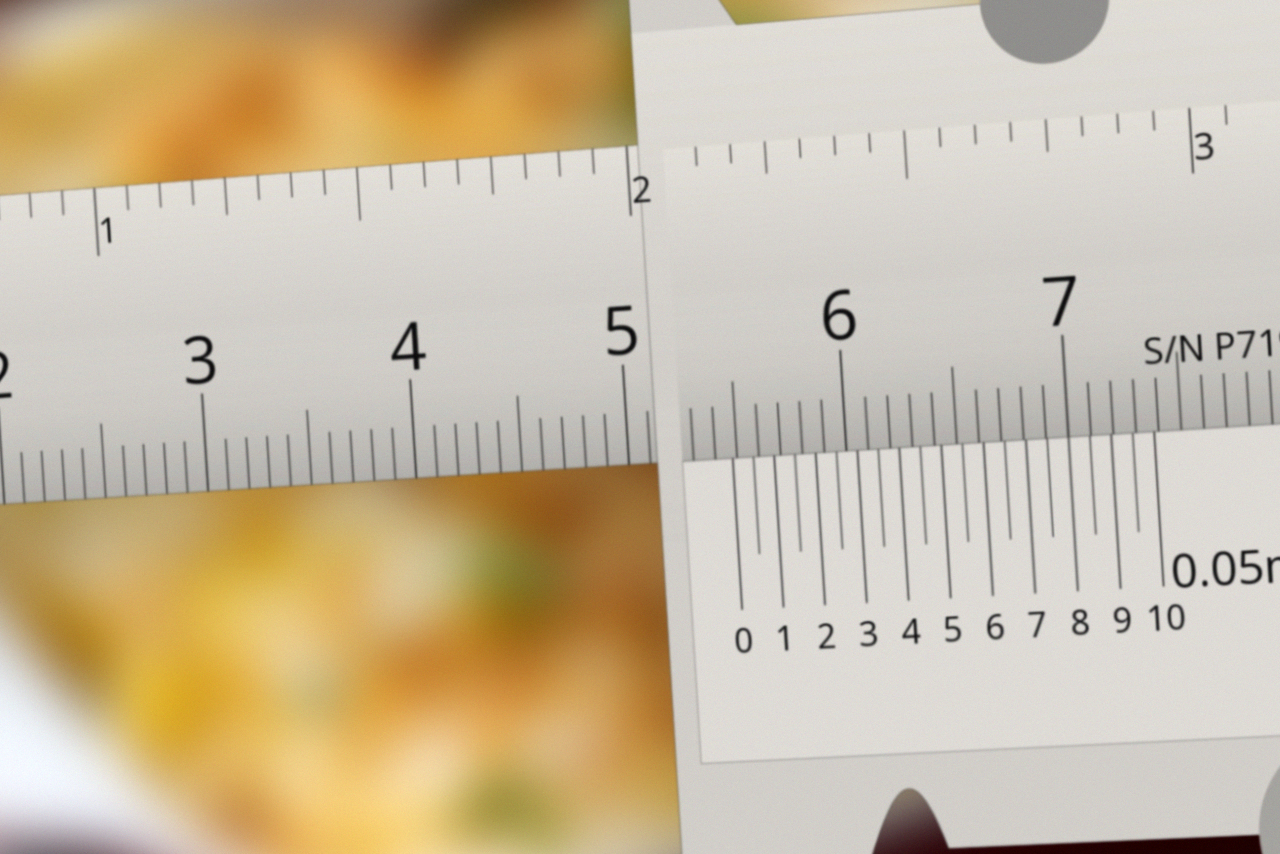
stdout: 54.8 mm
